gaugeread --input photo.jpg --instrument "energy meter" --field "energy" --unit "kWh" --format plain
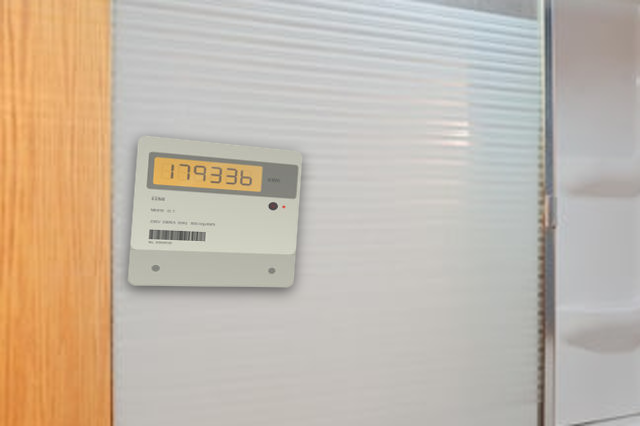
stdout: 179336 kWh
